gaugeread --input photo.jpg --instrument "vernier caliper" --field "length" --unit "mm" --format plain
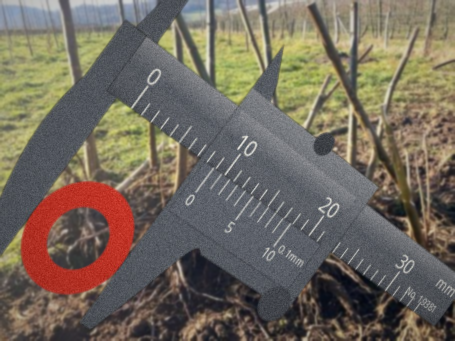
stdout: 8.8 mm
